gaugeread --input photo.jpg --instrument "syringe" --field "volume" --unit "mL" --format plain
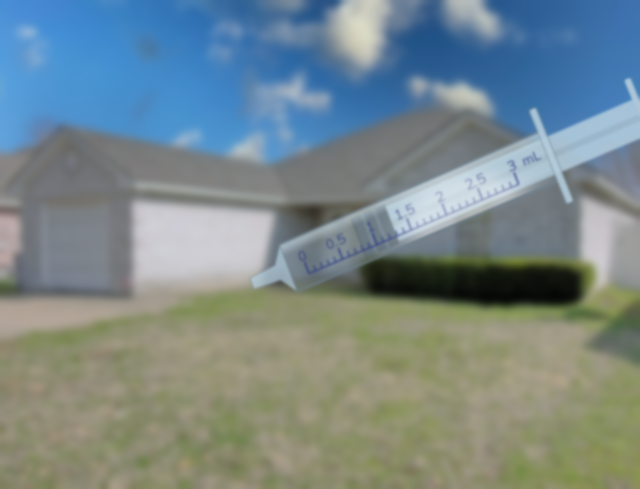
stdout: 0.8 mL
